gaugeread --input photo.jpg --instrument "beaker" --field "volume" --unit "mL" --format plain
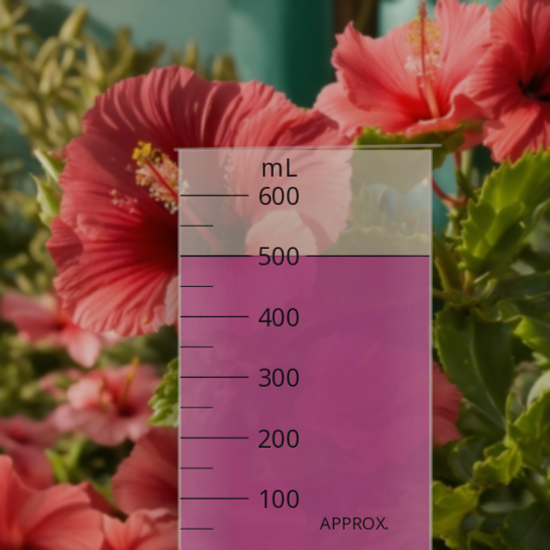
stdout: 500 mL
